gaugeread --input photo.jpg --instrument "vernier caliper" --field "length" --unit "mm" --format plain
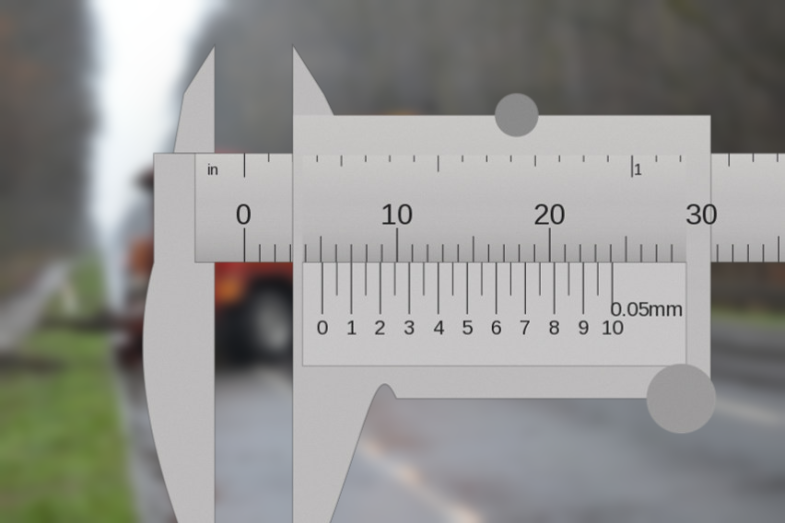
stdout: 5.1 mm
